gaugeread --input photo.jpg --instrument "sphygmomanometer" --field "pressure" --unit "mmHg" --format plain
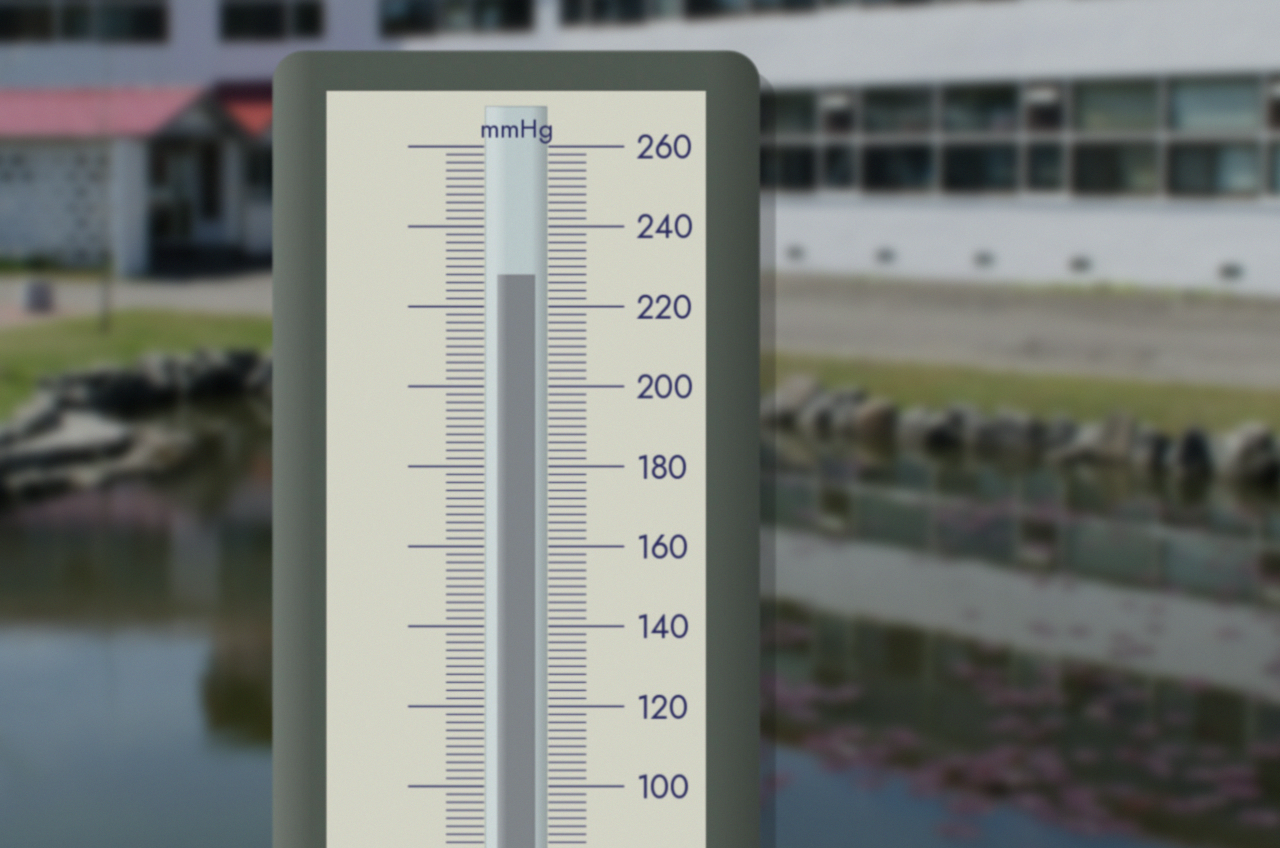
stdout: 228 mmHg
